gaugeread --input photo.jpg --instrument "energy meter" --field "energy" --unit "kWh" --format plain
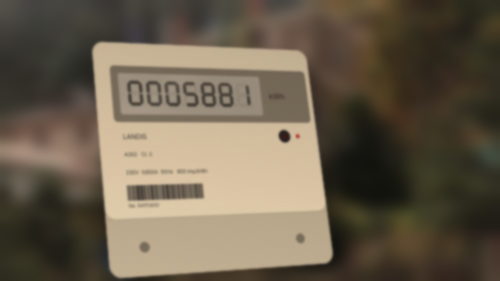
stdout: 5881 kWh
